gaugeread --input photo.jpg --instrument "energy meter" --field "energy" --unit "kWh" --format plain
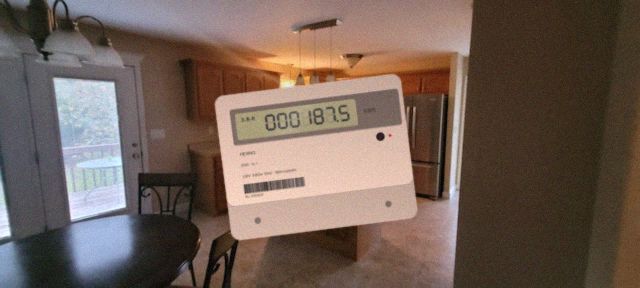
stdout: 187.5 kWh
